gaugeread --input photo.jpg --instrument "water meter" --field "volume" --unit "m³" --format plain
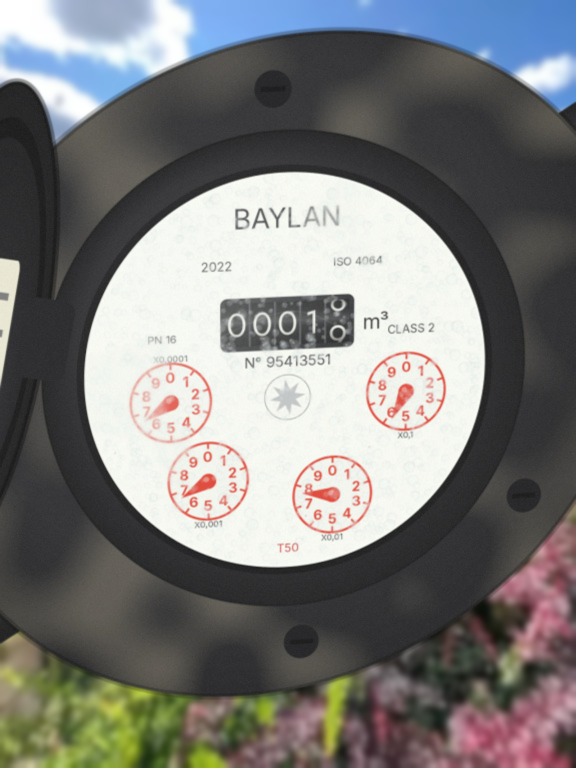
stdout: 18.5766 m³
